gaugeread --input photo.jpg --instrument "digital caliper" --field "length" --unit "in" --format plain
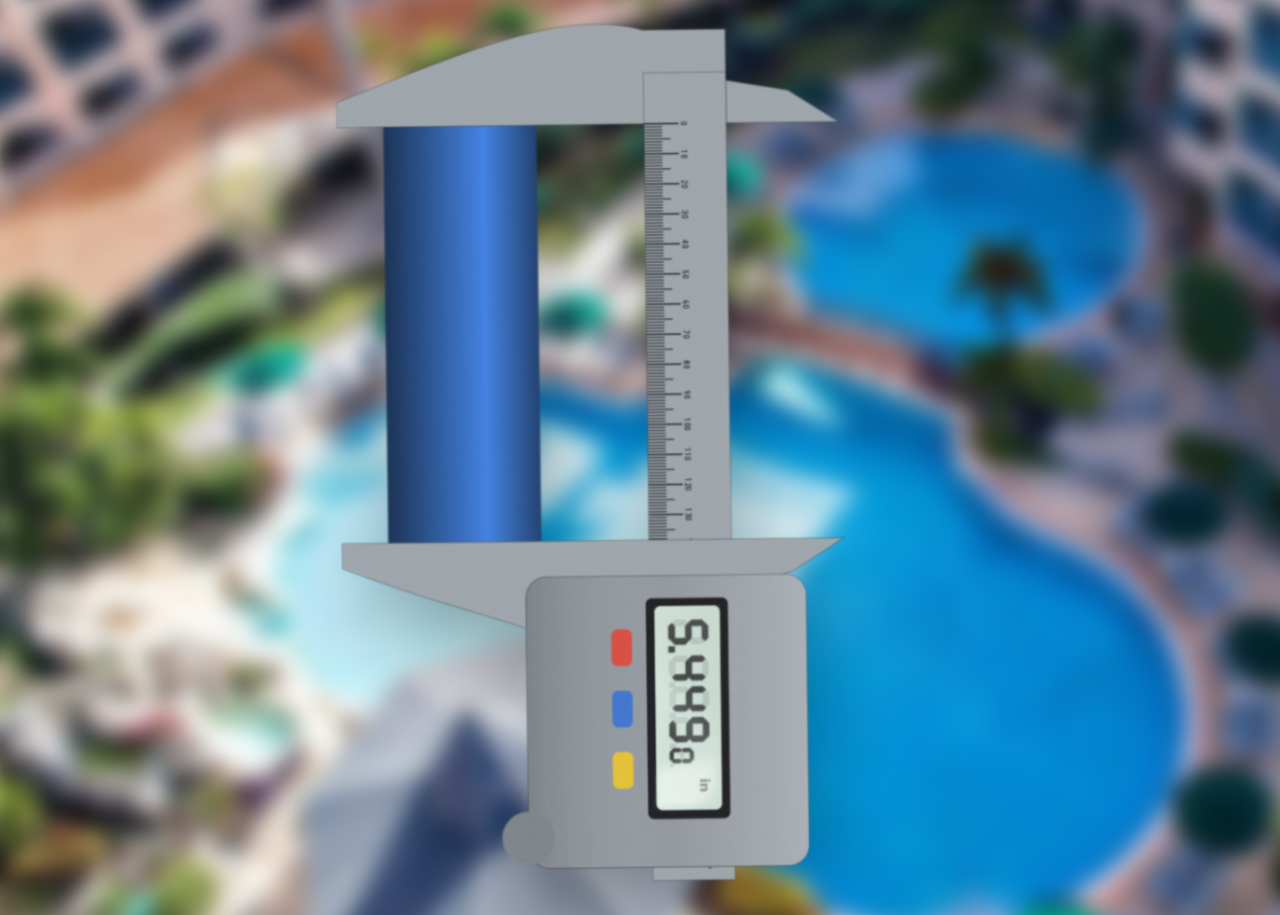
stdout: 5.4490 in
